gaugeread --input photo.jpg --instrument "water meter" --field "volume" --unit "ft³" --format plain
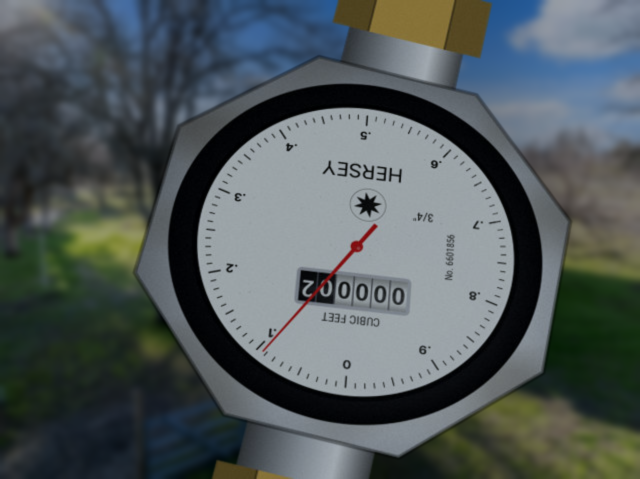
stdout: 2.09 ft³
